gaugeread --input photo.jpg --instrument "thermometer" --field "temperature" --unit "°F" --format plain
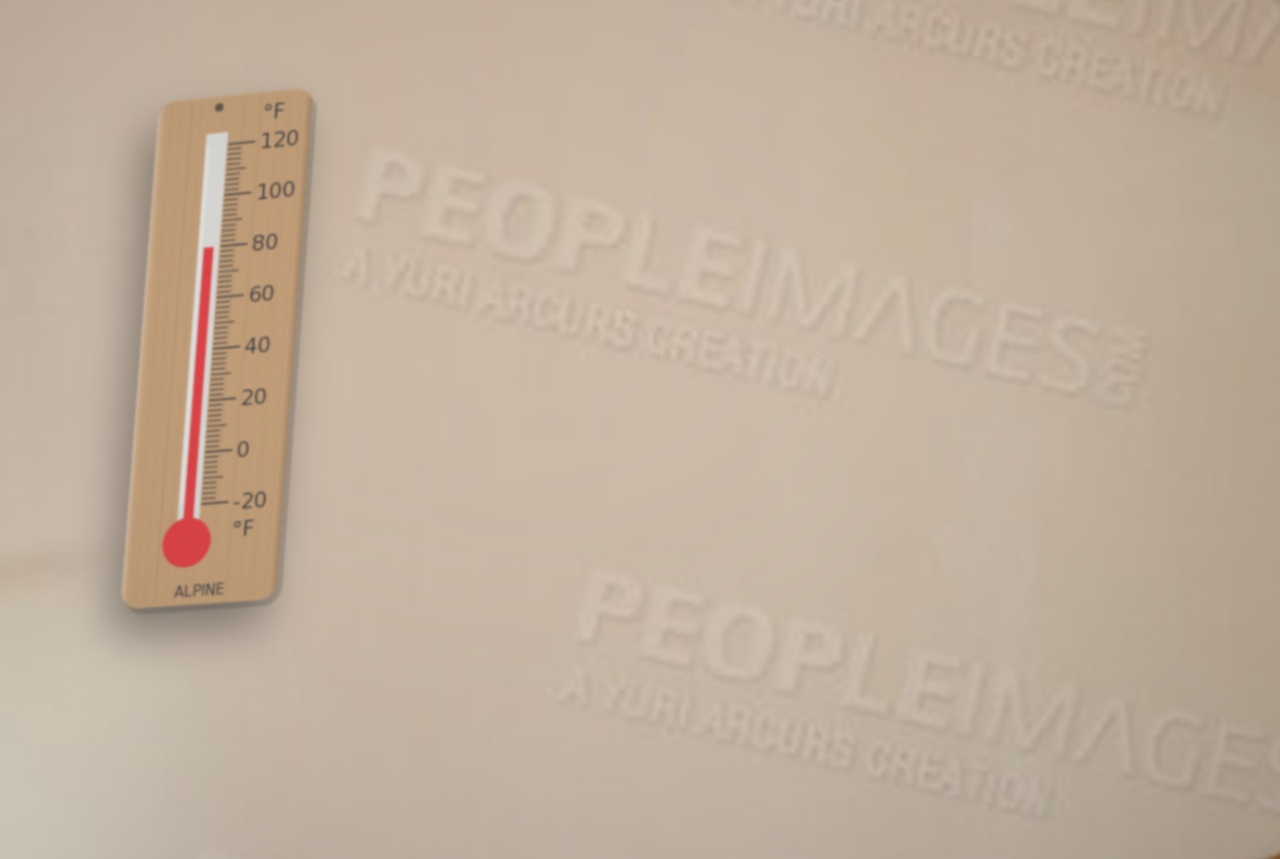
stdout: 80 °F
